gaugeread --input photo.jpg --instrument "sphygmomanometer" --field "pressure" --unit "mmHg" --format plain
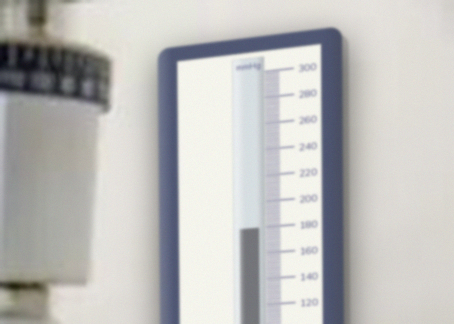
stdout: 180 mmHg
